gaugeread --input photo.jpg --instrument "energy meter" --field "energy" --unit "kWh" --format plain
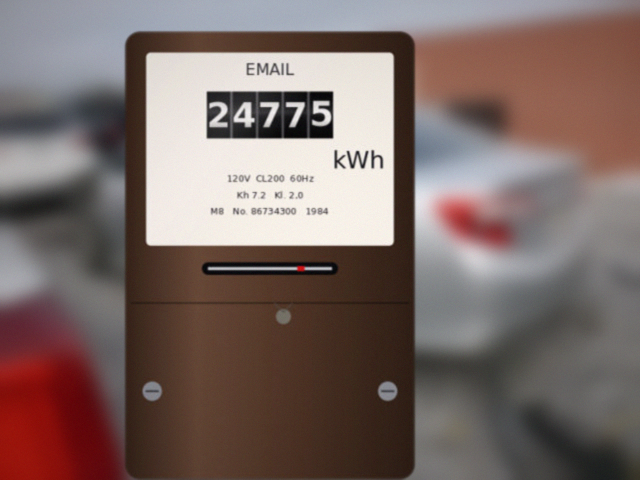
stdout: 24775 kWh
